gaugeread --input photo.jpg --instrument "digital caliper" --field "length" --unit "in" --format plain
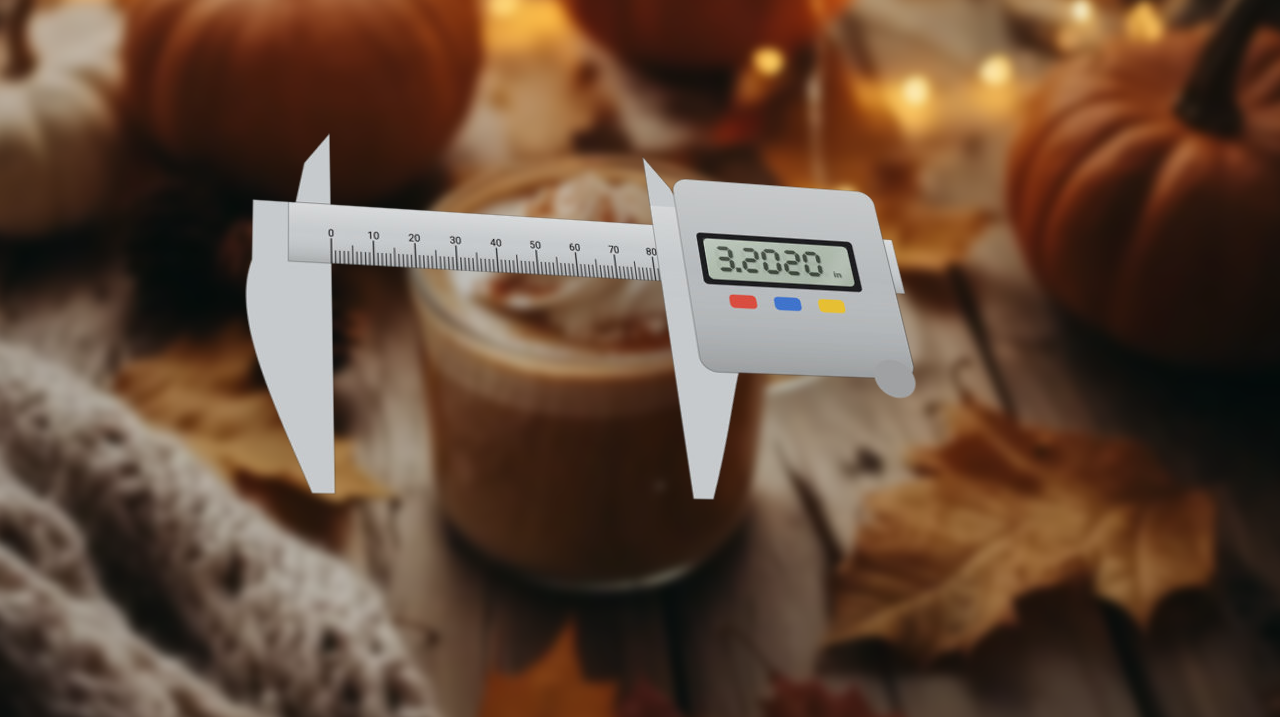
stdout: 3.2020 in
